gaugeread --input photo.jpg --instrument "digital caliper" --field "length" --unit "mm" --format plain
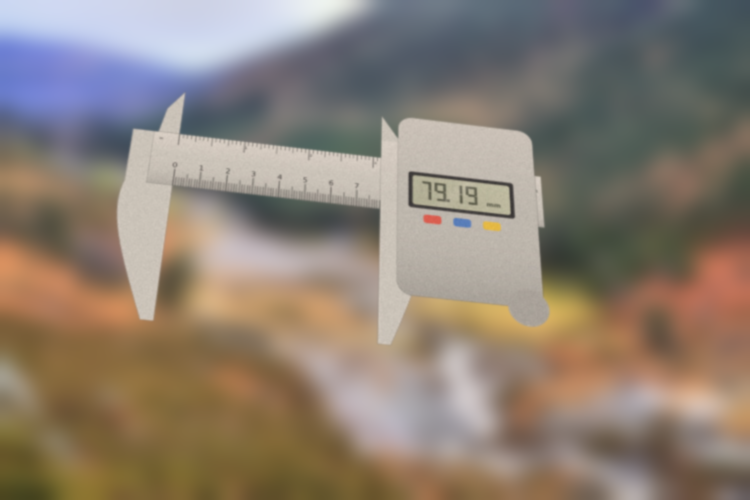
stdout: 79.19 mm
